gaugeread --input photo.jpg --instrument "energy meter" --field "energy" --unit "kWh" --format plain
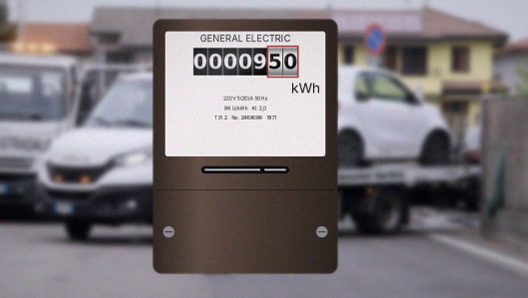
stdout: 9.50 kWh
